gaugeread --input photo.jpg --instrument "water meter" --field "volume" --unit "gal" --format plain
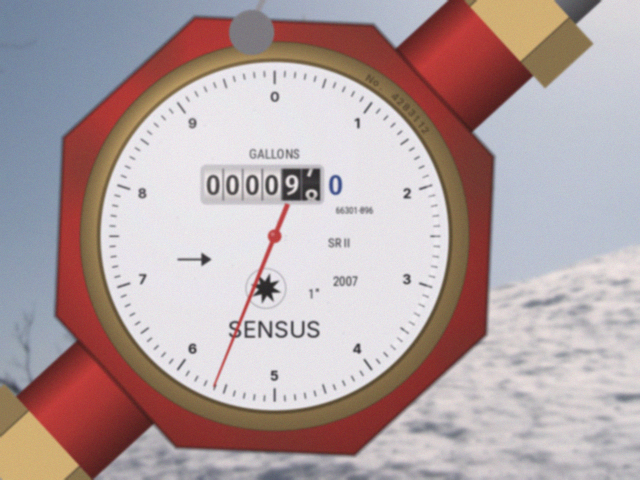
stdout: 975.6 gal
